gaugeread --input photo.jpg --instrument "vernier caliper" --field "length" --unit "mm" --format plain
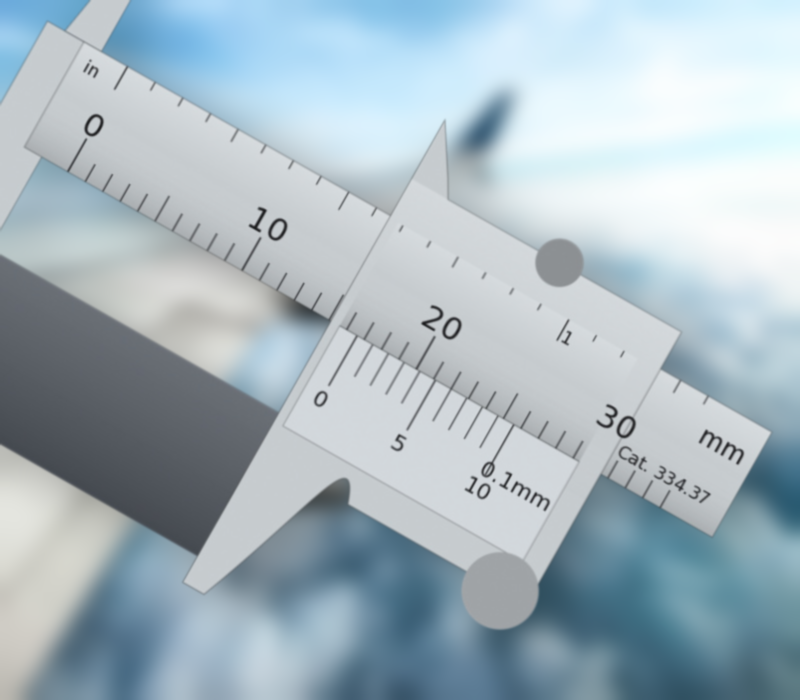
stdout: 16.6 mm
